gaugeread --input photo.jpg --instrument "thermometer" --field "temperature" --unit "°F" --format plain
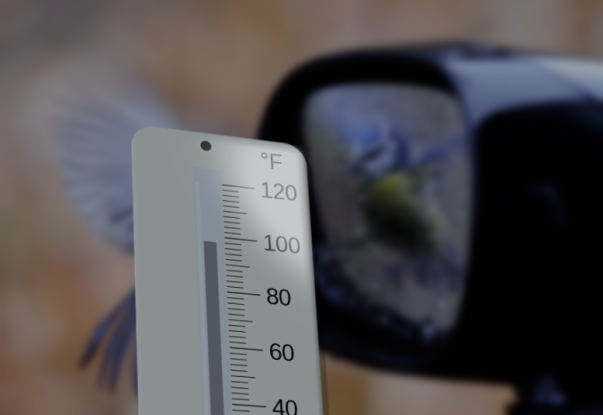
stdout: 98 °F
